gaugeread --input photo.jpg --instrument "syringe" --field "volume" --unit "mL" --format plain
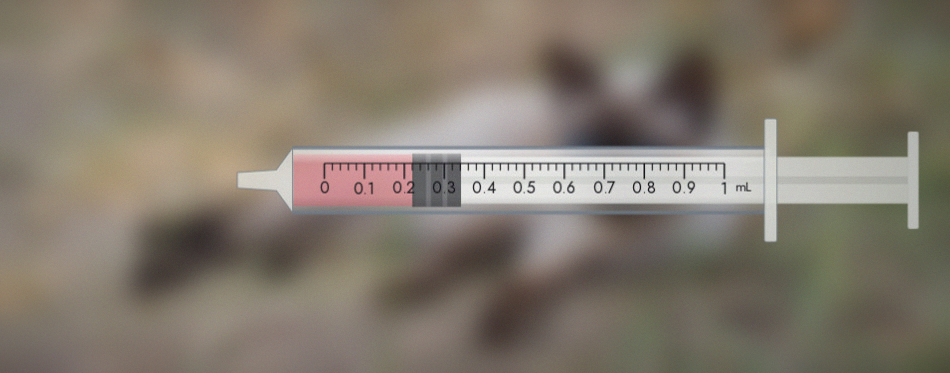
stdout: 0.22 mL
